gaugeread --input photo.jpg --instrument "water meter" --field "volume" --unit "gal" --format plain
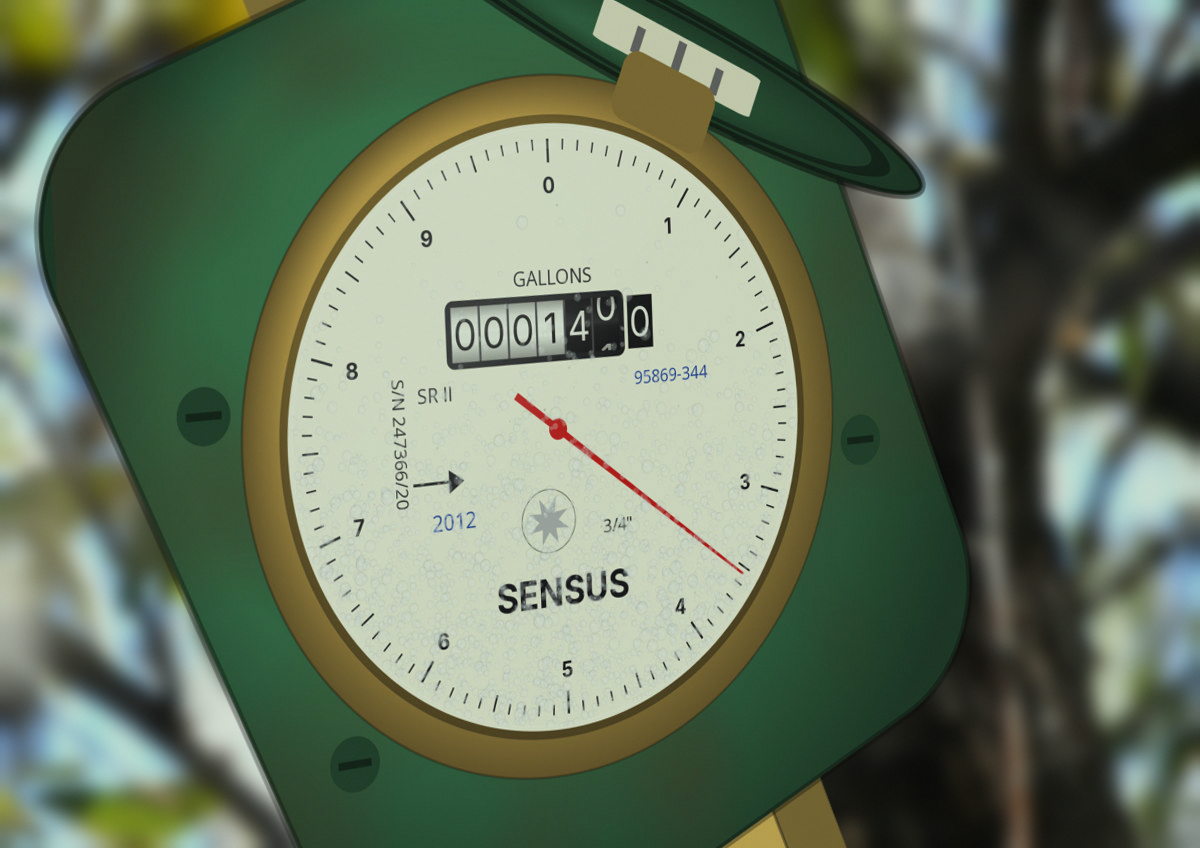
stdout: 1403.5 gal
